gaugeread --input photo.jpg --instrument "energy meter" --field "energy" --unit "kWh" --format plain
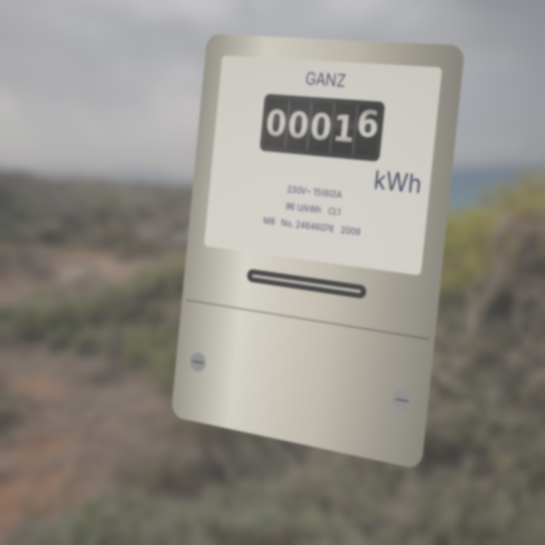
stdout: 16 kWh
